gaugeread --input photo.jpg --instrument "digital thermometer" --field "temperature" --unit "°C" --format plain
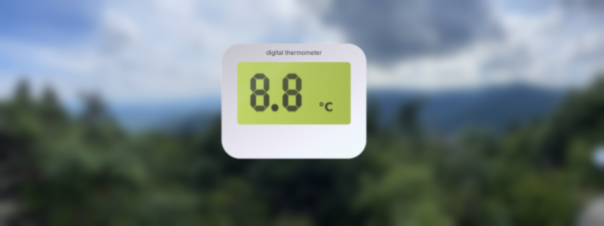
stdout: 8.8 °C
